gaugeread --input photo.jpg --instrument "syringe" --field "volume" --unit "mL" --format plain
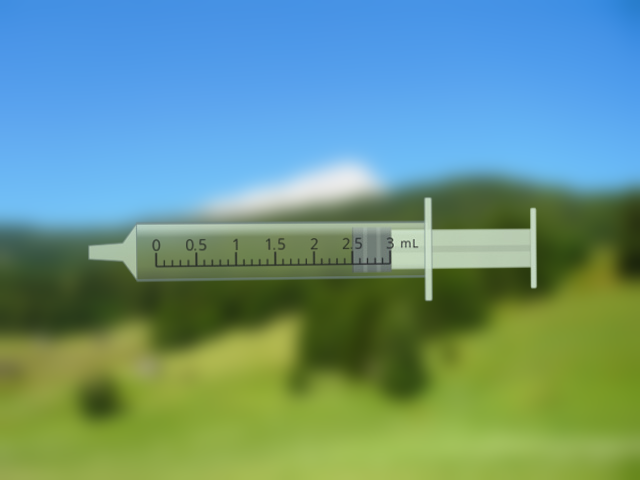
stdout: 2.5 mL
